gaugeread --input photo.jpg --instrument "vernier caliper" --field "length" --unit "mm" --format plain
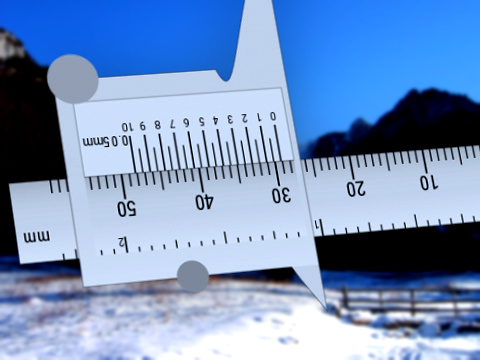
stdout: 29.2 mm
